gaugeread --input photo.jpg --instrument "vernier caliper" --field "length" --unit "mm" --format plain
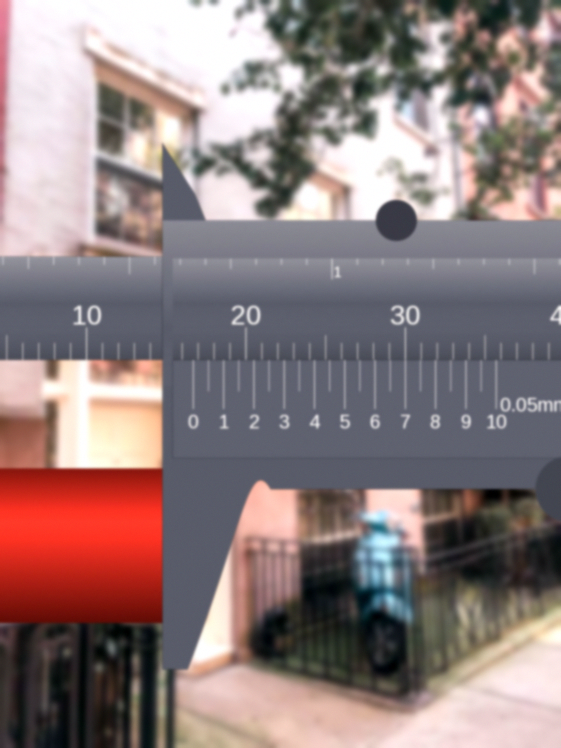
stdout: 16.7 mm
